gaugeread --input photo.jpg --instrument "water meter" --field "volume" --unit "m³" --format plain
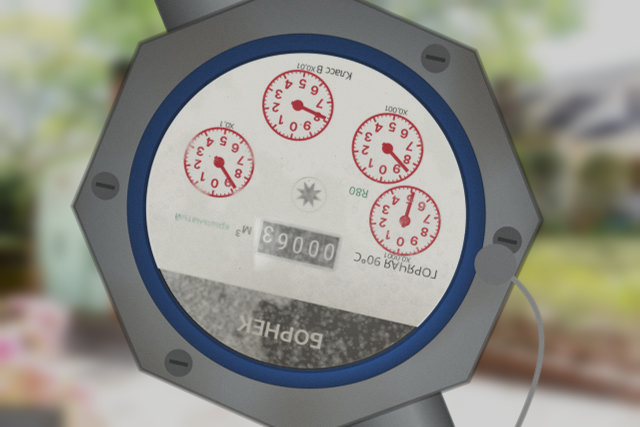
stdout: 62.8785 m³
